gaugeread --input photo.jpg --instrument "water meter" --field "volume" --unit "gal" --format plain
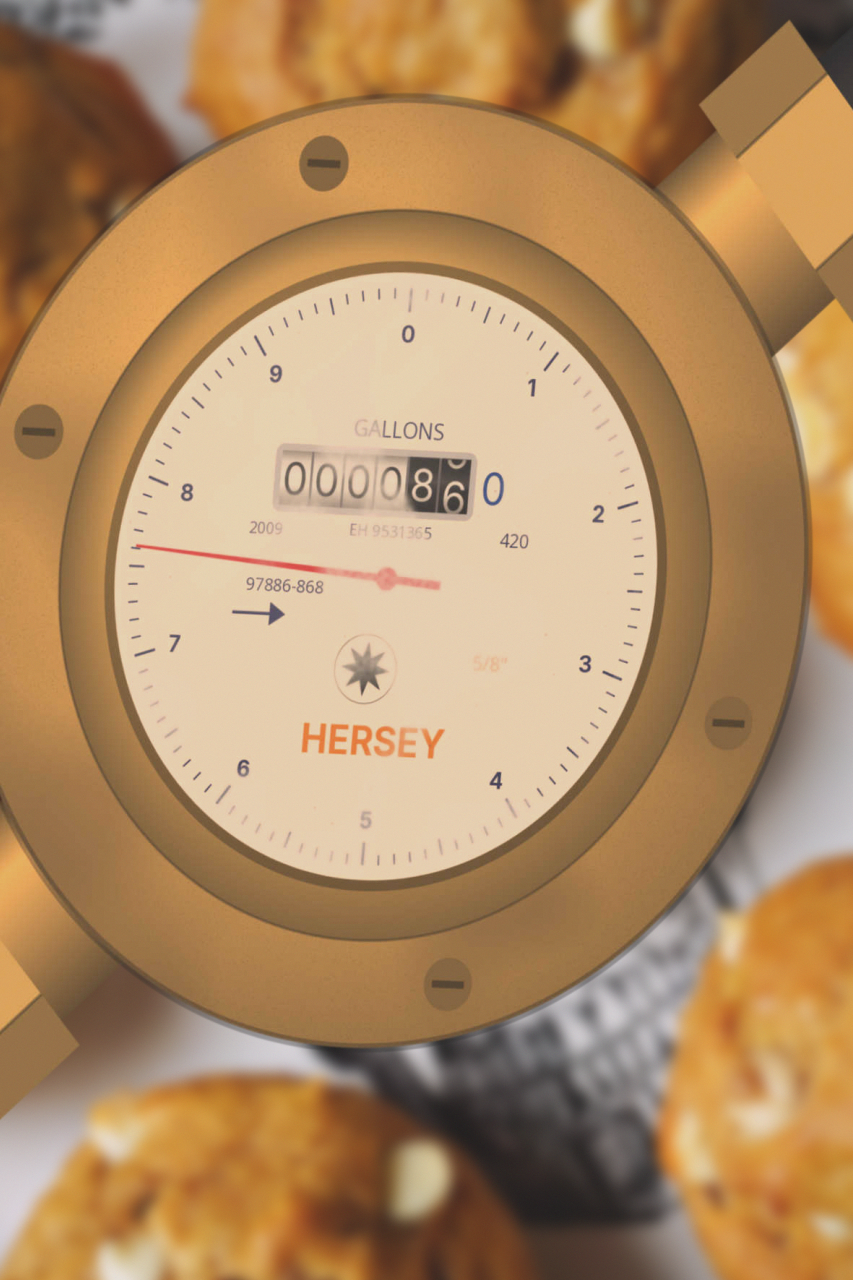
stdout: 857.6 gal
